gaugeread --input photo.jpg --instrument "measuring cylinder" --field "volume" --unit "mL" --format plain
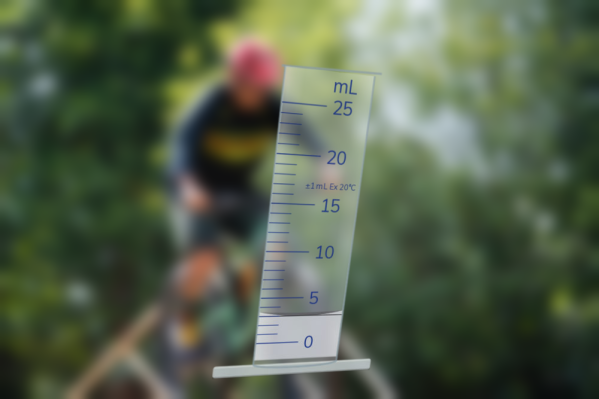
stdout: 3 mL
